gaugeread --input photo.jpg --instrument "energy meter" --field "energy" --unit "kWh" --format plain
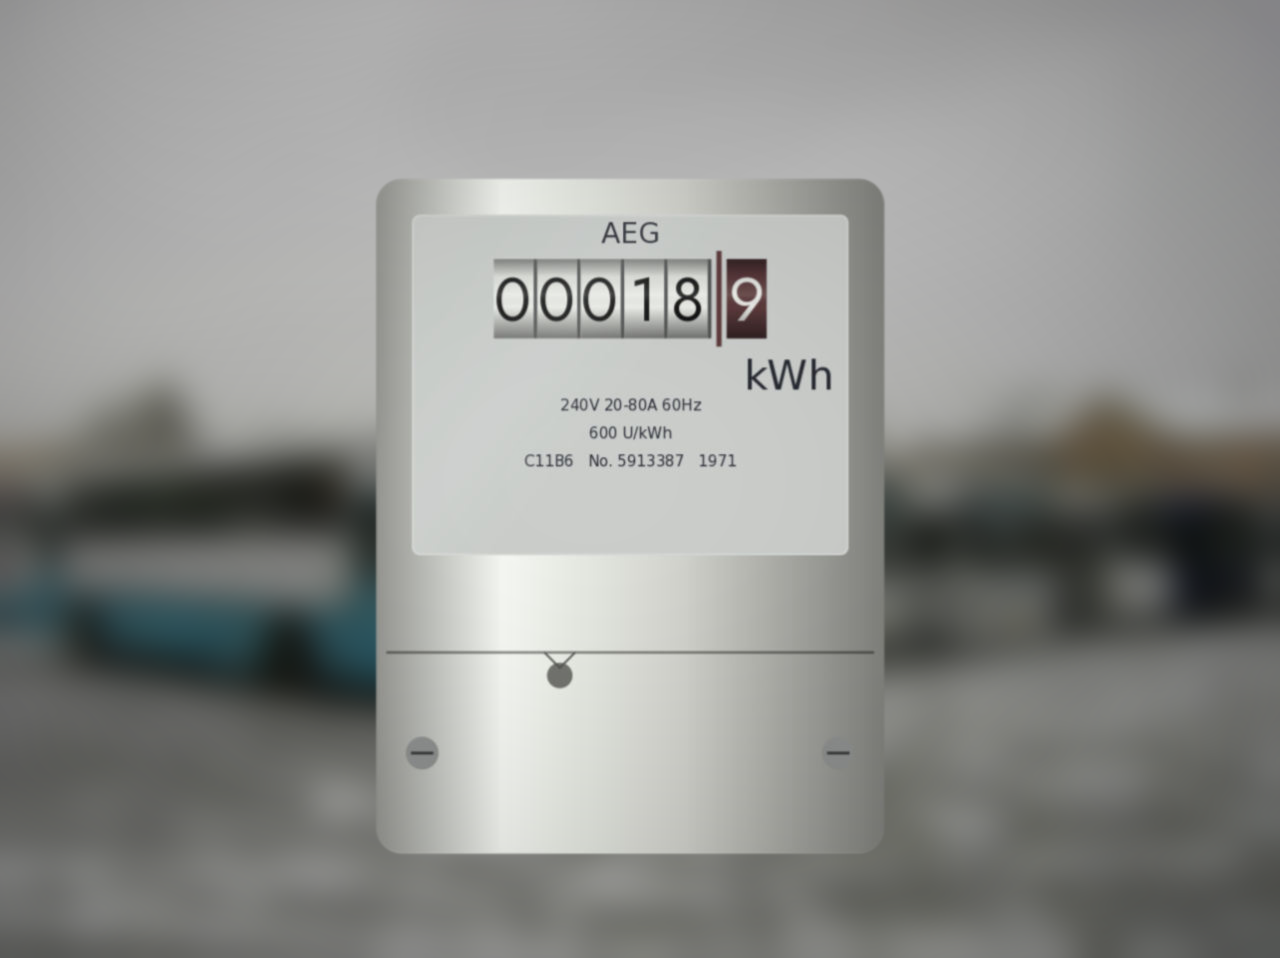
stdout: 18.9 kWh
